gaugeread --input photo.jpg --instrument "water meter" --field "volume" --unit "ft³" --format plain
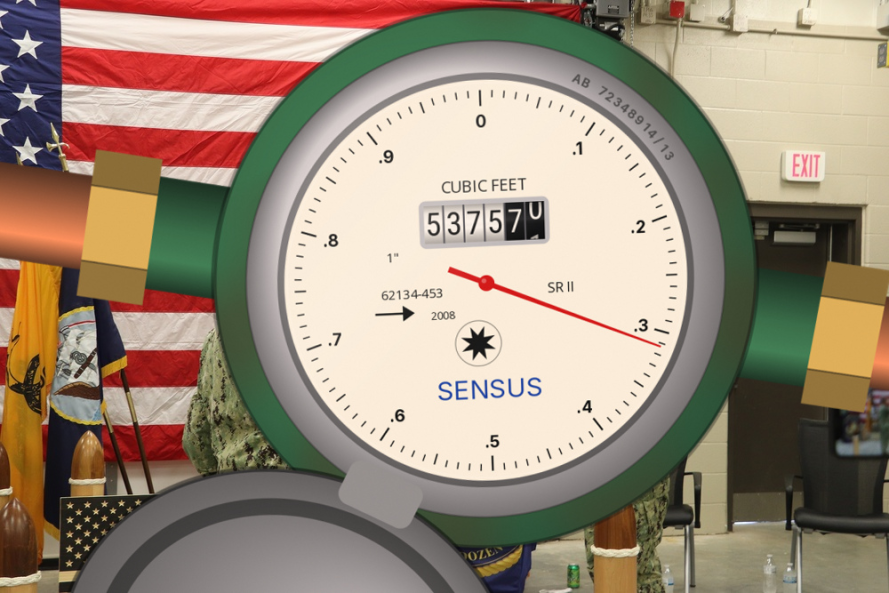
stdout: 537570.31 ft³
